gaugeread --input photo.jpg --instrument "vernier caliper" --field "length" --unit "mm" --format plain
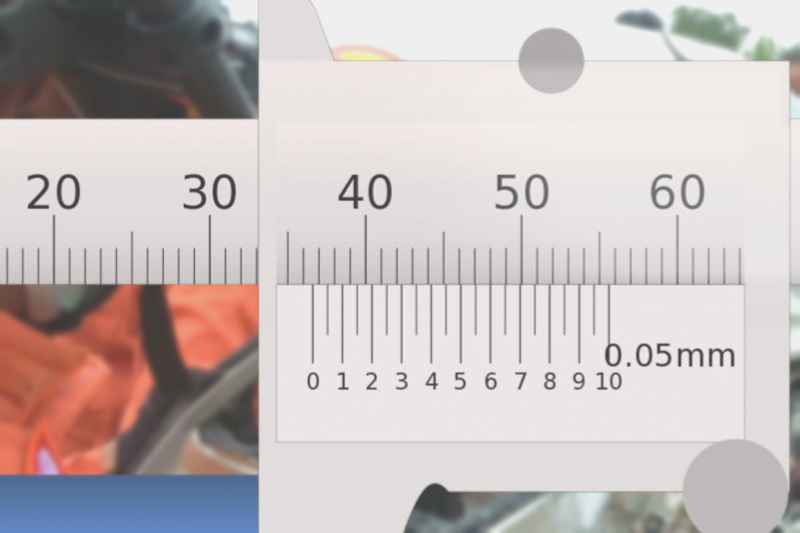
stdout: 36.6 mm
